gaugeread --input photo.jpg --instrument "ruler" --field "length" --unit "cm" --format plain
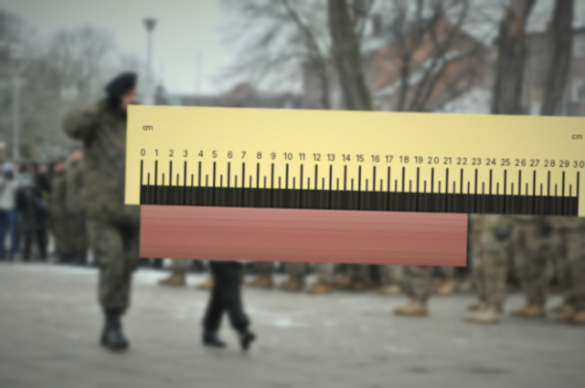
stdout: 22.5 cm
